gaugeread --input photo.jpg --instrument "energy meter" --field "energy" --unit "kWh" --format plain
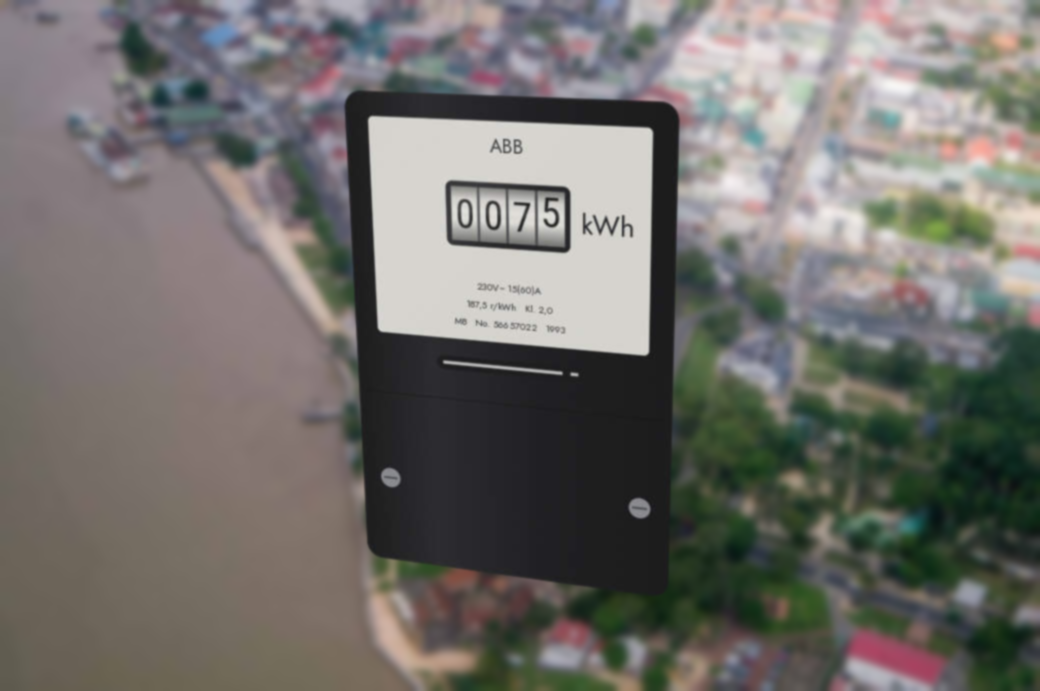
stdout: 75 kWh
